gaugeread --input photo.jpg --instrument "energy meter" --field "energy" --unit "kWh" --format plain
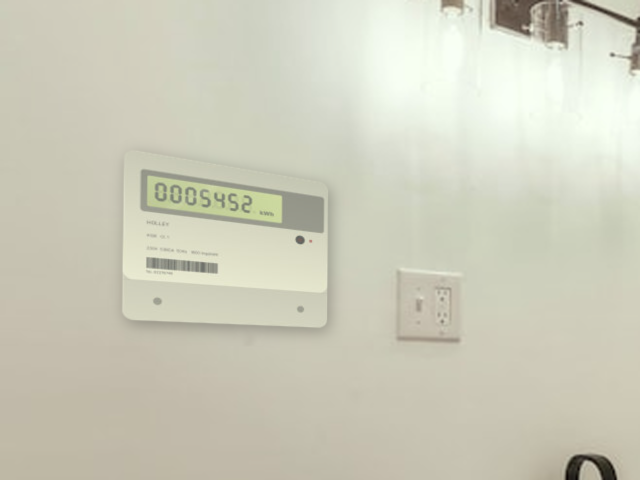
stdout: 5452 kWh
